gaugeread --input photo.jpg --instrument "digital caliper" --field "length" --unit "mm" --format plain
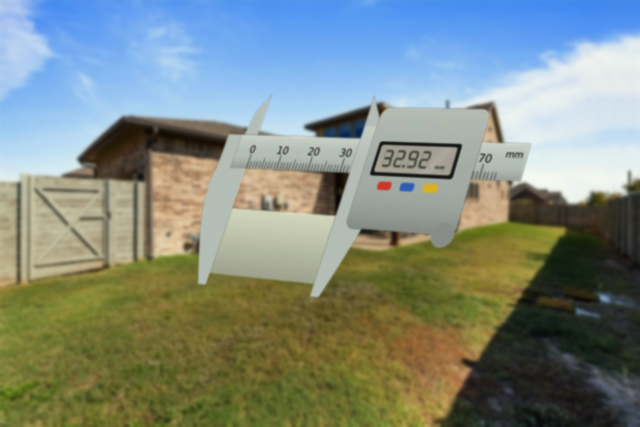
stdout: 32.92 mm
